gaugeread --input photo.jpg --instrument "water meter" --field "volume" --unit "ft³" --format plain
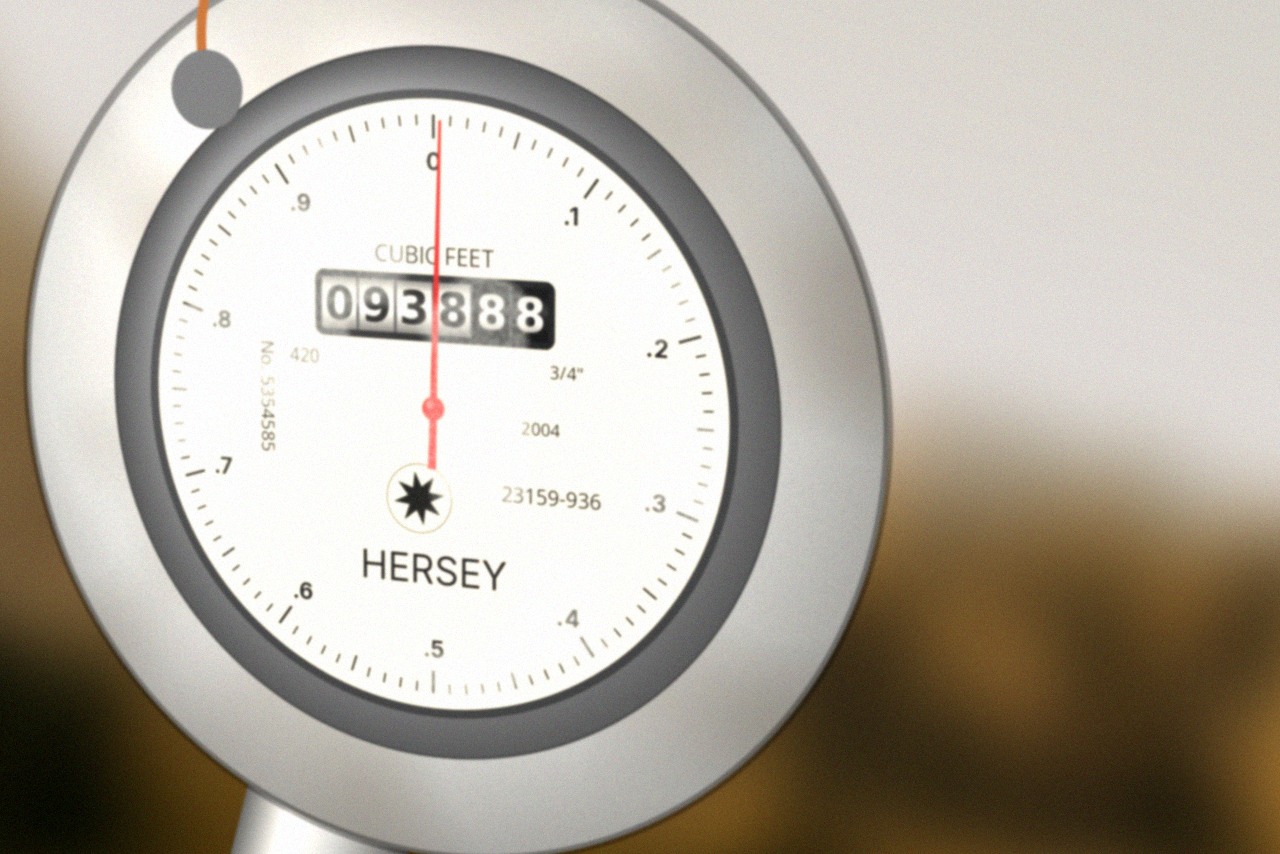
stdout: 93888.00 ft³
